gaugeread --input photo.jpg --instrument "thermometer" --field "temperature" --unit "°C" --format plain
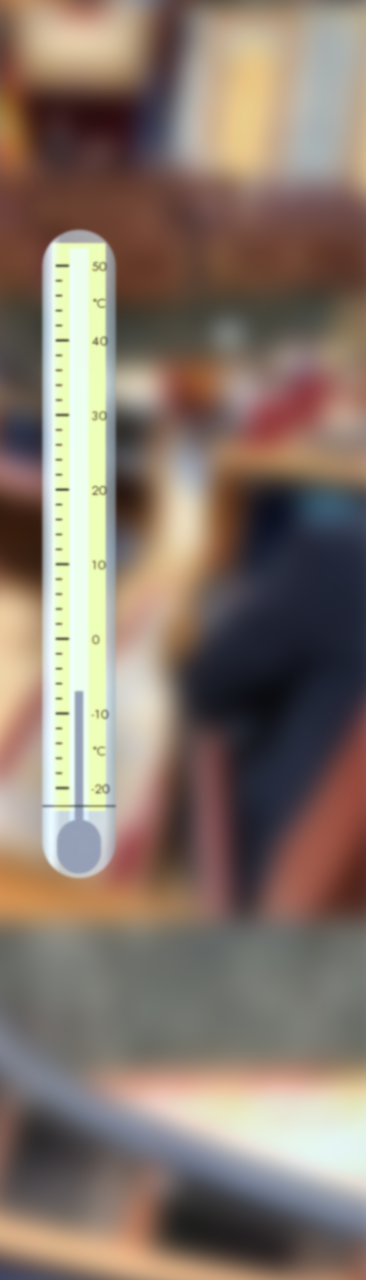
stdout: -7 °C
